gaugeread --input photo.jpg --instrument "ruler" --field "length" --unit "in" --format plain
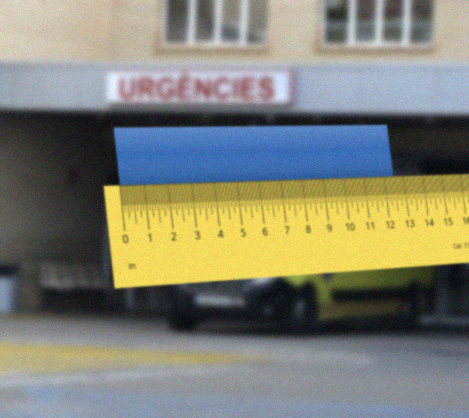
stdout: 12.5 in
